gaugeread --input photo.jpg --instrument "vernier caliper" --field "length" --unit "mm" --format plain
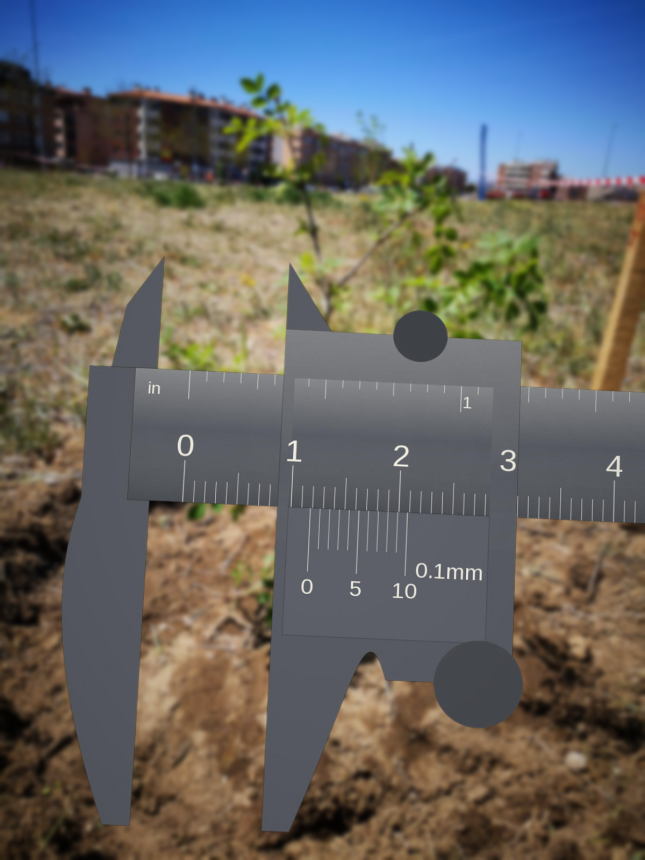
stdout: 11.8 mm
